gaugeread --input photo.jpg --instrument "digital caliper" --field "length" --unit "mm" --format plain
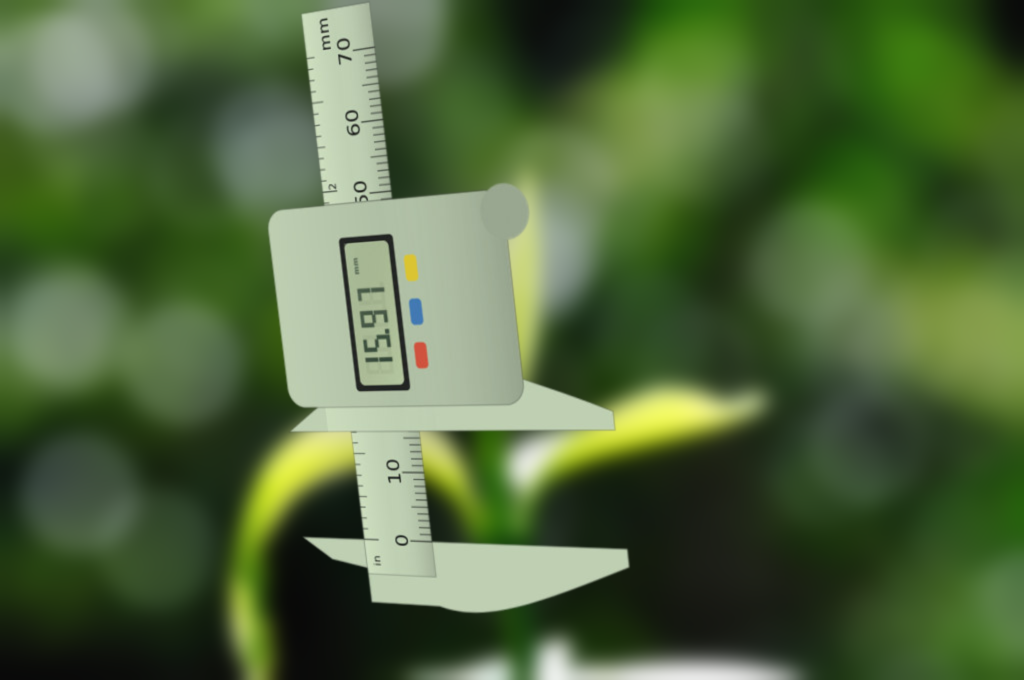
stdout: 15.97 mm
